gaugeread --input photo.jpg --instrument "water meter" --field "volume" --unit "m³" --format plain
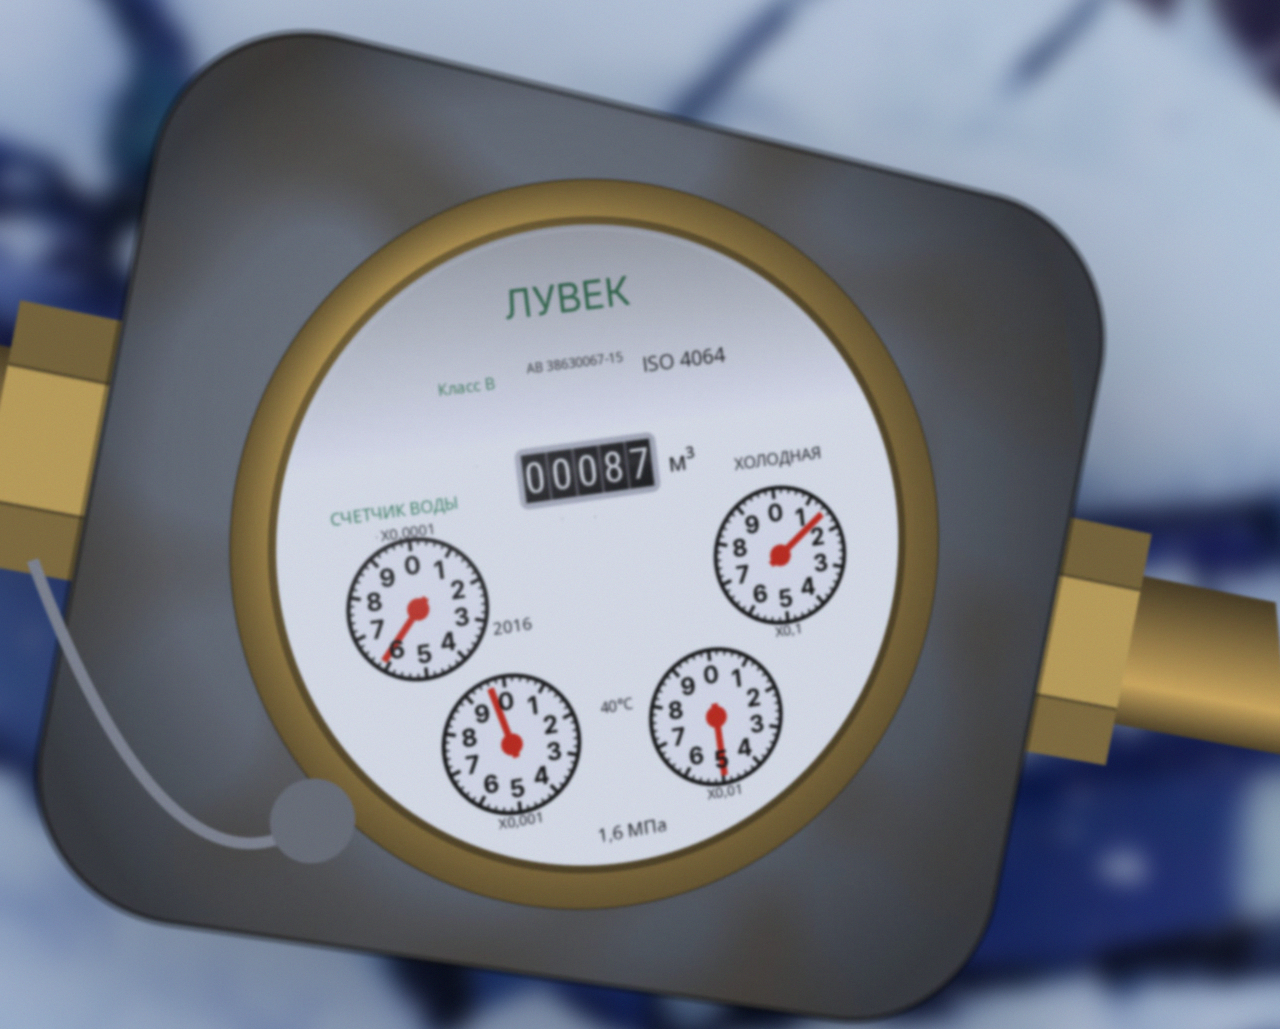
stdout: 87.1496 m³
